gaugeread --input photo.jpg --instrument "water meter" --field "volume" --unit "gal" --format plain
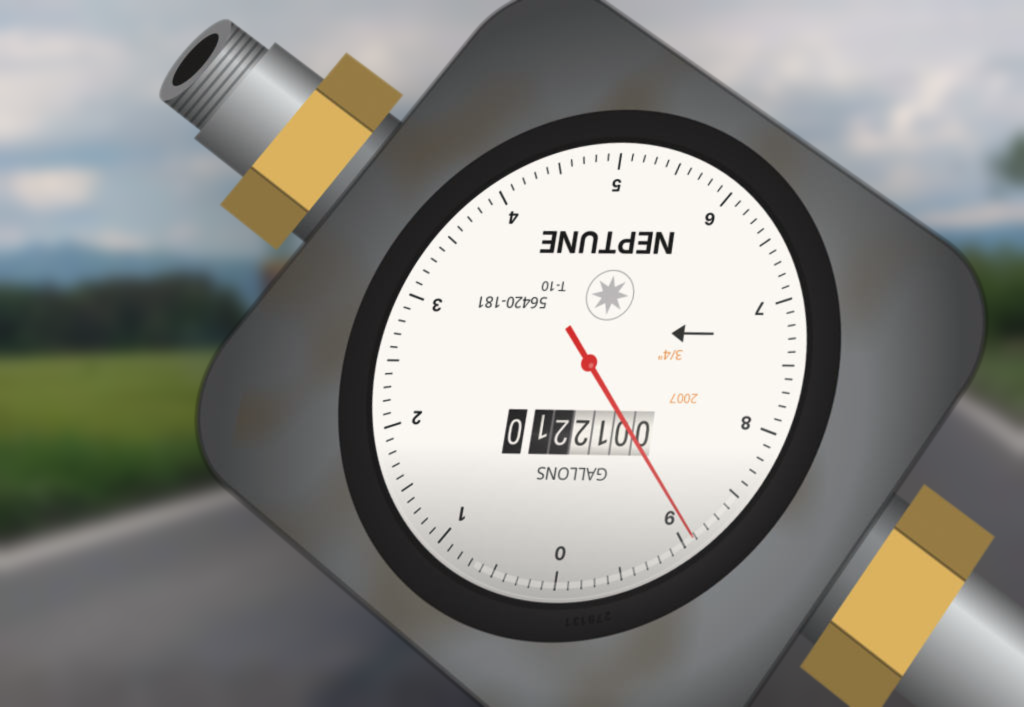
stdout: 12208.9 gal
